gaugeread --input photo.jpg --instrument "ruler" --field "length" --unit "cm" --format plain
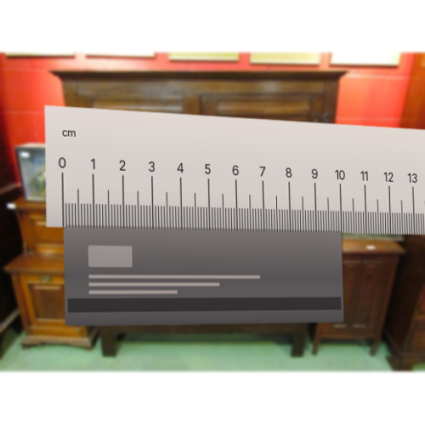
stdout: 10 cm
